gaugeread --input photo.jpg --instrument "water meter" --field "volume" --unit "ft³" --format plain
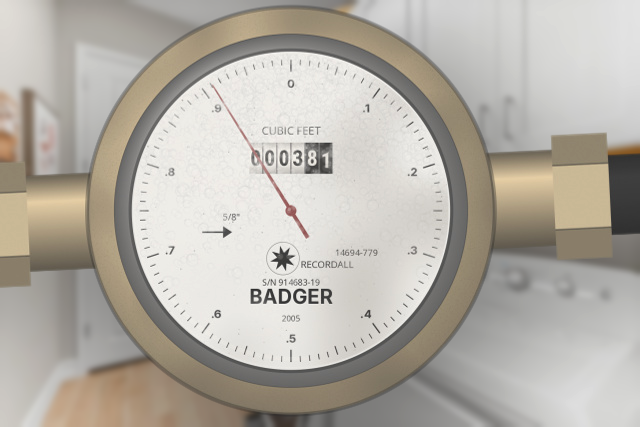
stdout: 380.91 ft³
